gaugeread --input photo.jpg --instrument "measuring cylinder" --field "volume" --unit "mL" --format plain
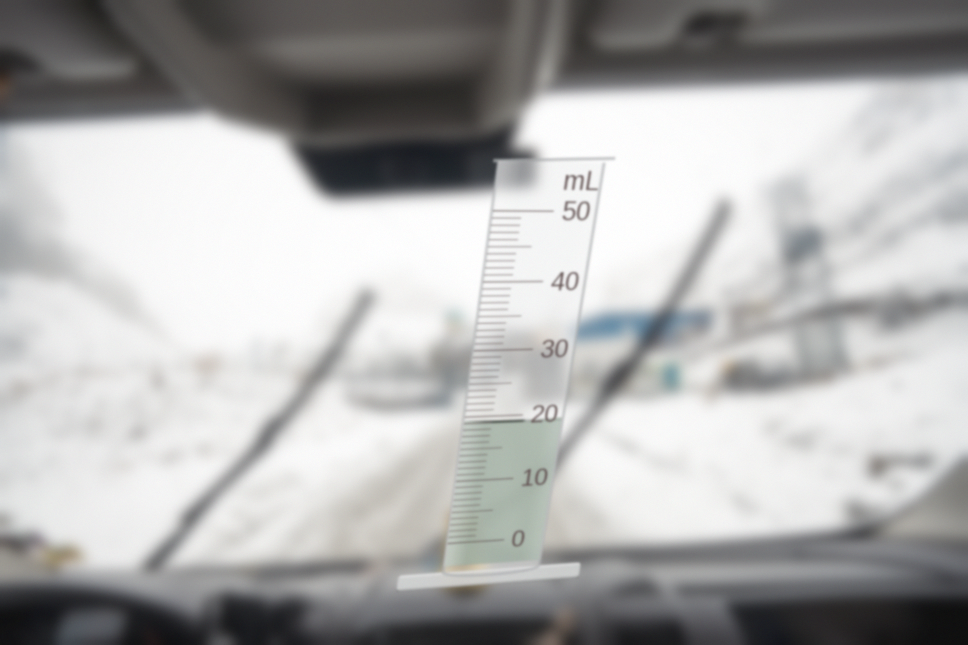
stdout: 19 mL
